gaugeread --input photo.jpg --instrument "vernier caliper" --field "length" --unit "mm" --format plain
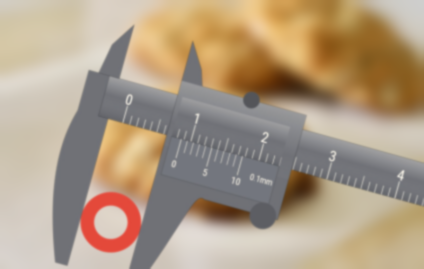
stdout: 8.6 mm
